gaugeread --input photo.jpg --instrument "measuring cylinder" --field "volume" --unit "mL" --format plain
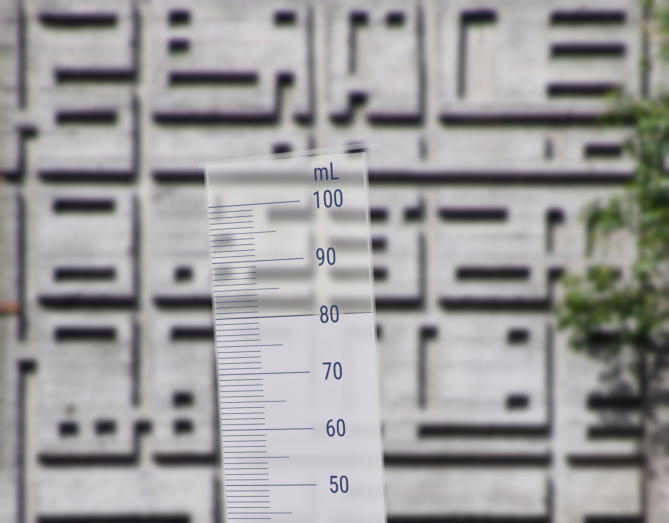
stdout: 80 mL
